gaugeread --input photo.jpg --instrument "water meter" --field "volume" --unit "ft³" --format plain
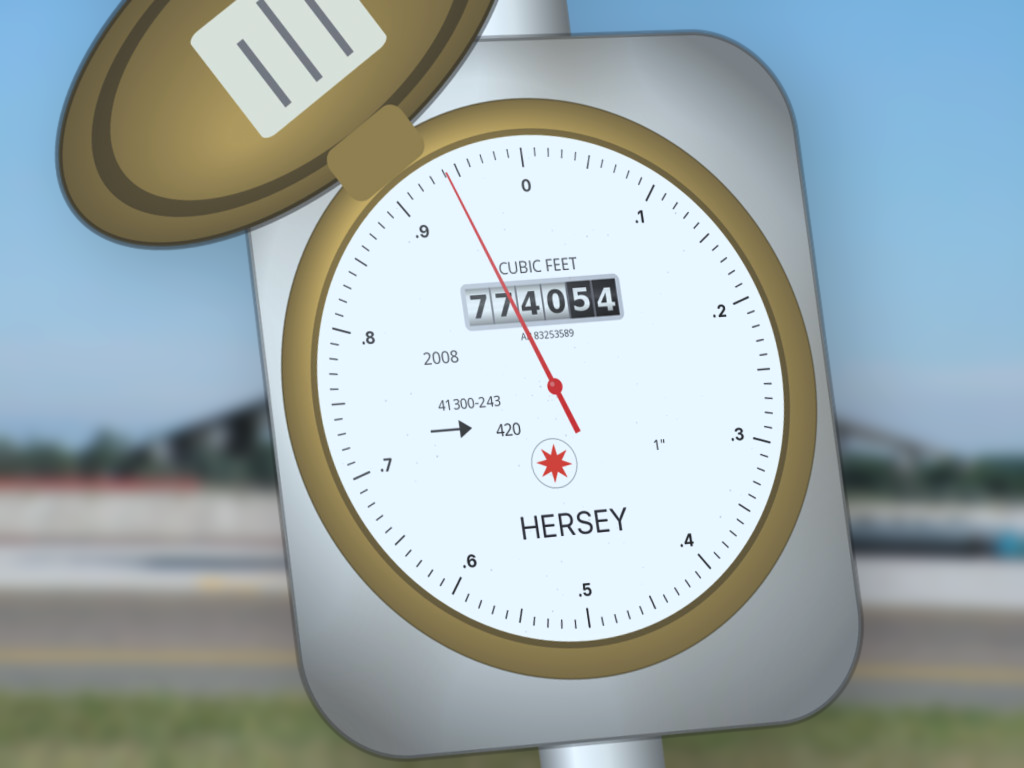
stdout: 774053.94 ft³
